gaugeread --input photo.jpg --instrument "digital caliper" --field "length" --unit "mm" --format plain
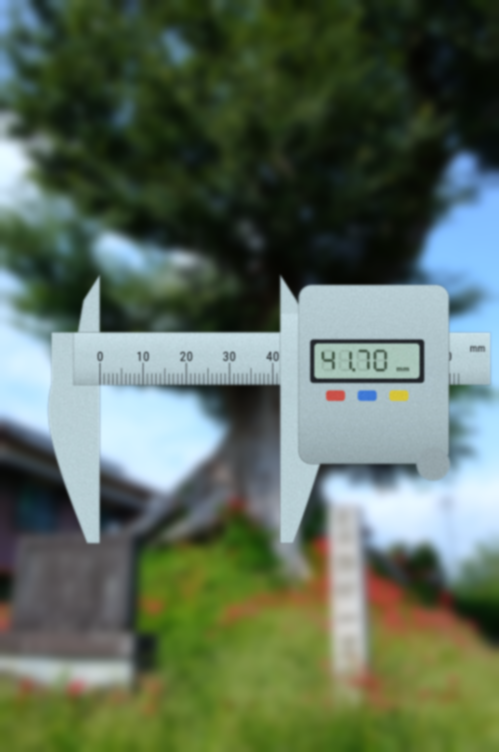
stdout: 41.70 mm
